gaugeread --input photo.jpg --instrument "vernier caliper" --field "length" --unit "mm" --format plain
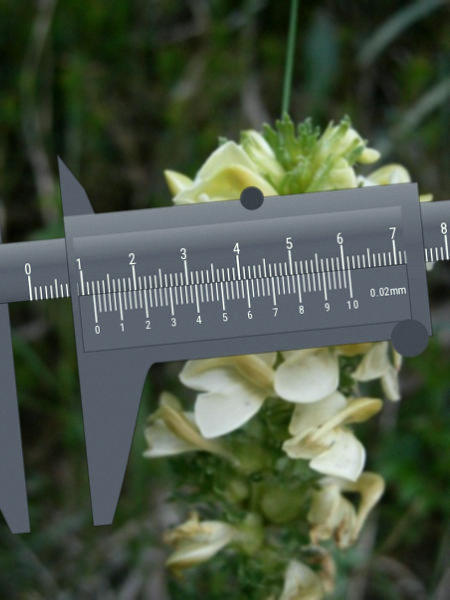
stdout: 12.0 mm
